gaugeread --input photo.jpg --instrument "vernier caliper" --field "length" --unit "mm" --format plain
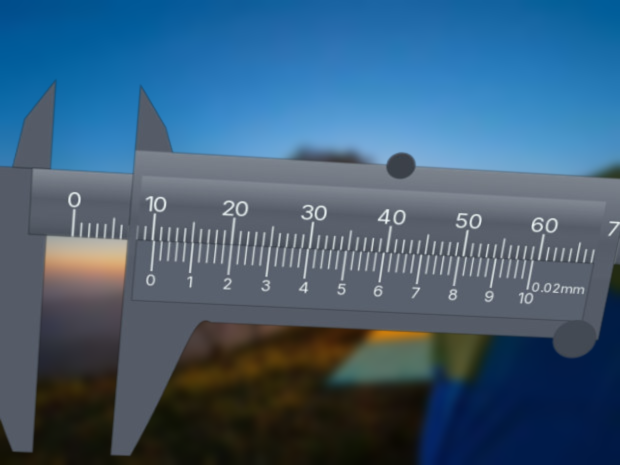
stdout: 10.2 mm
